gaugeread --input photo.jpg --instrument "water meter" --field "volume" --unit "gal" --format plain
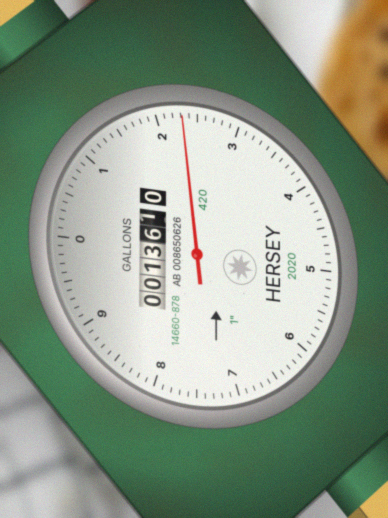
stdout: 13612.3 gal
